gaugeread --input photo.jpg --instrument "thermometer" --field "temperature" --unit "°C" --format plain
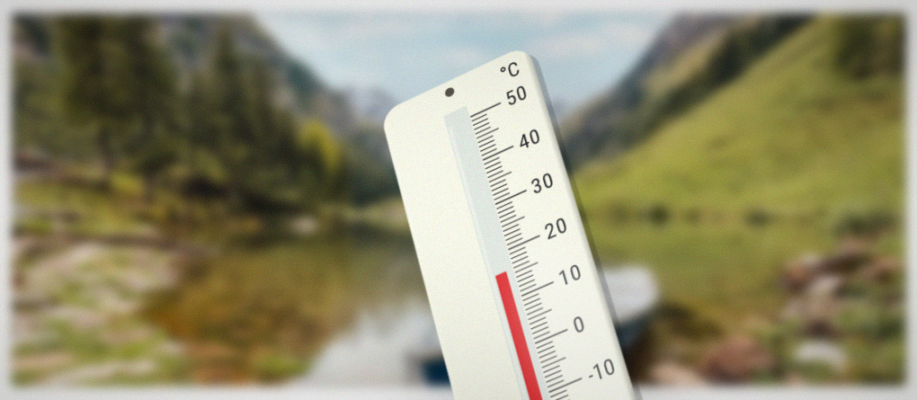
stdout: 16 °C
